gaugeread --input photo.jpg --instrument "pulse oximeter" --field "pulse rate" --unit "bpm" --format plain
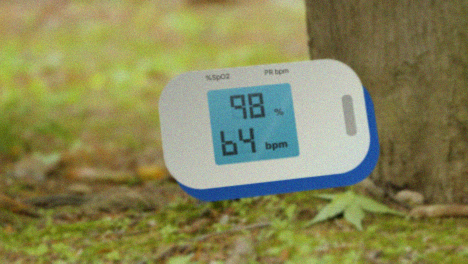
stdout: 64 bpm
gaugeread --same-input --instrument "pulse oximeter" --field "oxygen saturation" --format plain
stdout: 98 %
